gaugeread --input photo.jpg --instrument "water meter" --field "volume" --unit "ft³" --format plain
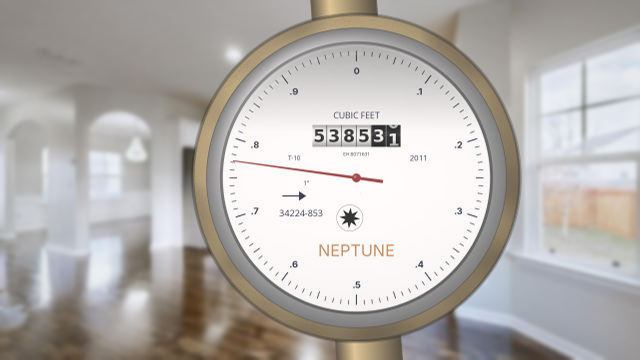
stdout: 538530.77 ft³
